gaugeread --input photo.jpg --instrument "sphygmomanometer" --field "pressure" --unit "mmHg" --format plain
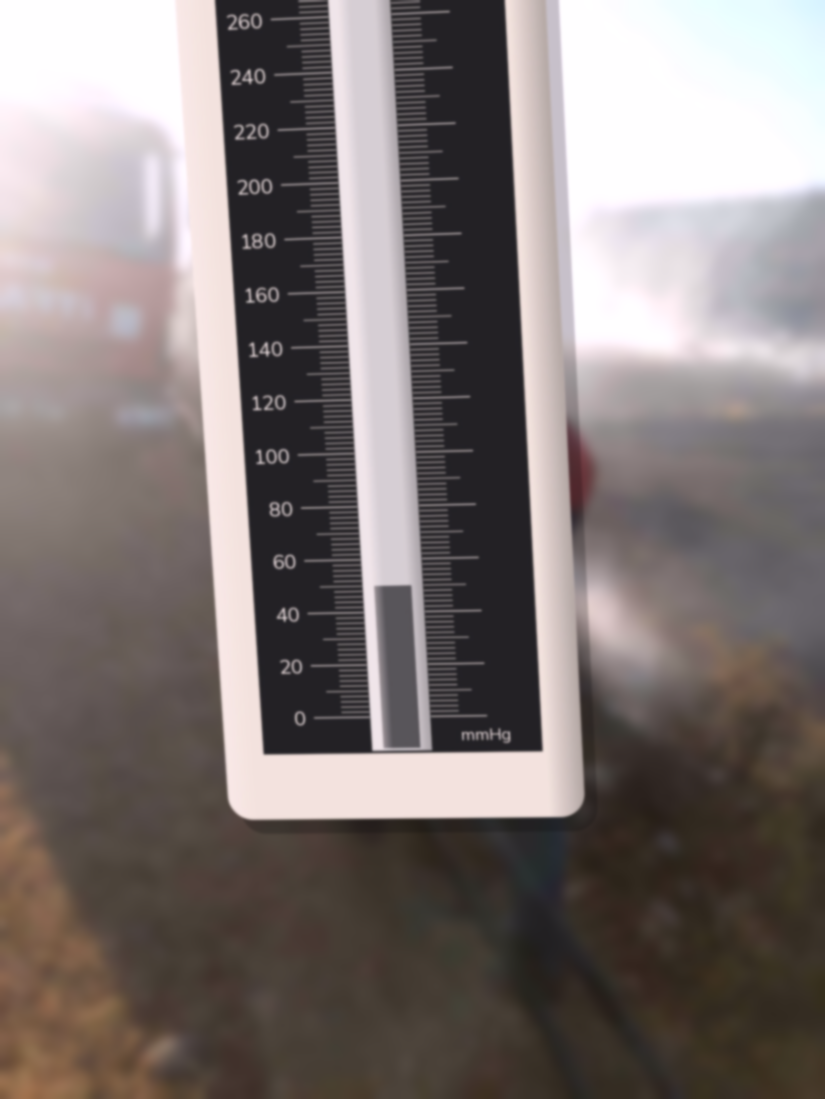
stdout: 50 mmHg
